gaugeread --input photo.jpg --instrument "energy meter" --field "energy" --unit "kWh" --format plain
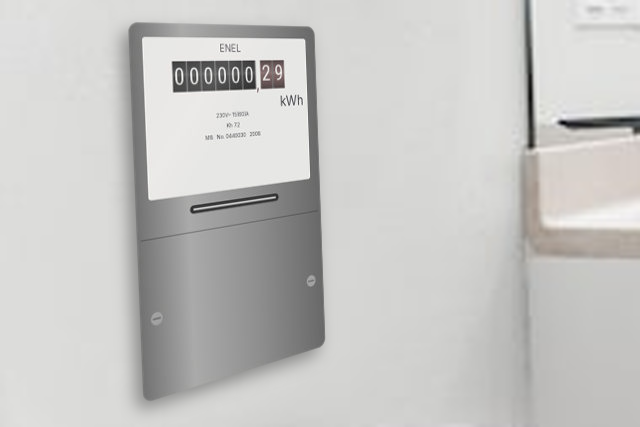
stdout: 0.29 kWh
